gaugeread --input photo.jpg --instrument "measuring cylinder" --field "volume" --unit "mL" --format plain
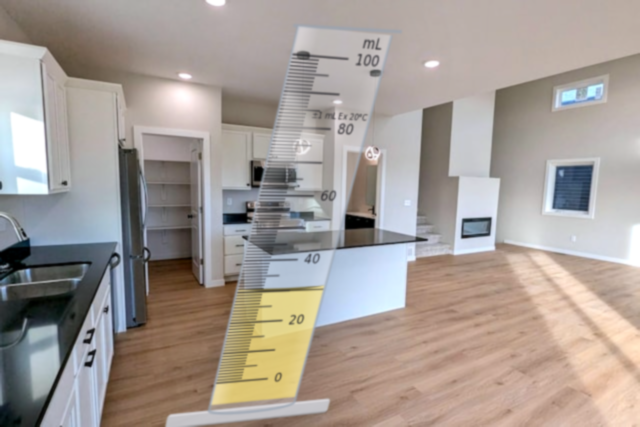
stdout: 30 mL
